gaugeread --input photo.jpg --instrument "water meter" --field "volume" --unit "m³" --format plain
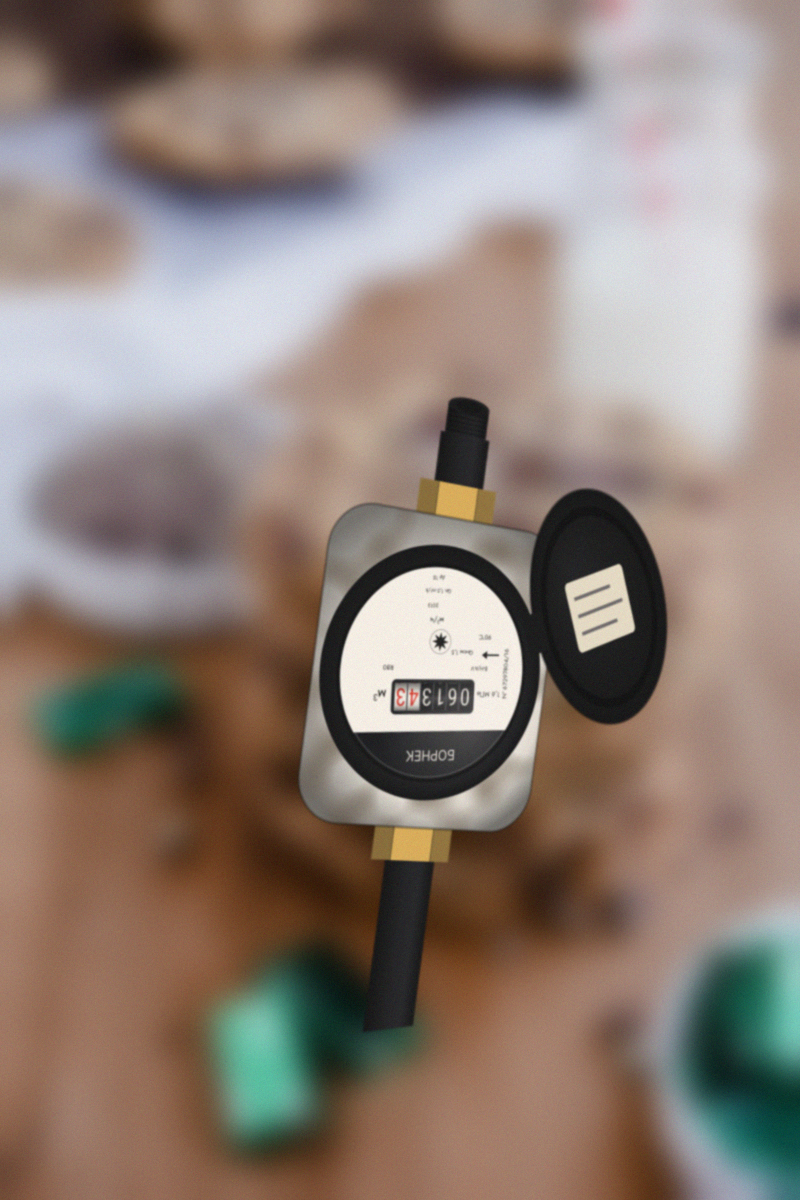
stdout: 613.43 m³
